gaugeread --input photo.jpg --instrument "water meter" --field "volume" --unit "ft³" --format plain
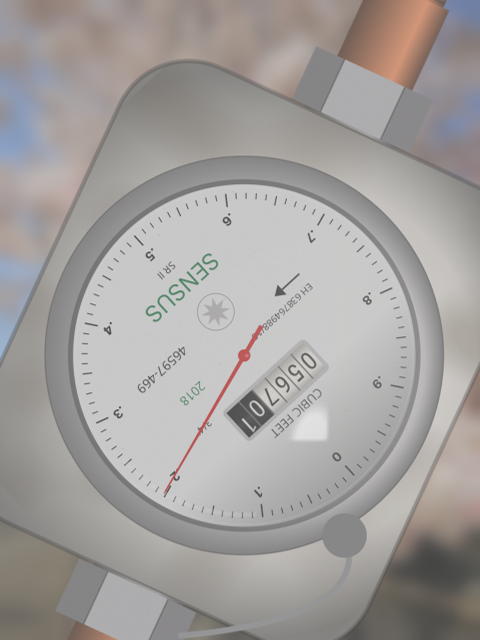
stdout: 56701.20 ft³
